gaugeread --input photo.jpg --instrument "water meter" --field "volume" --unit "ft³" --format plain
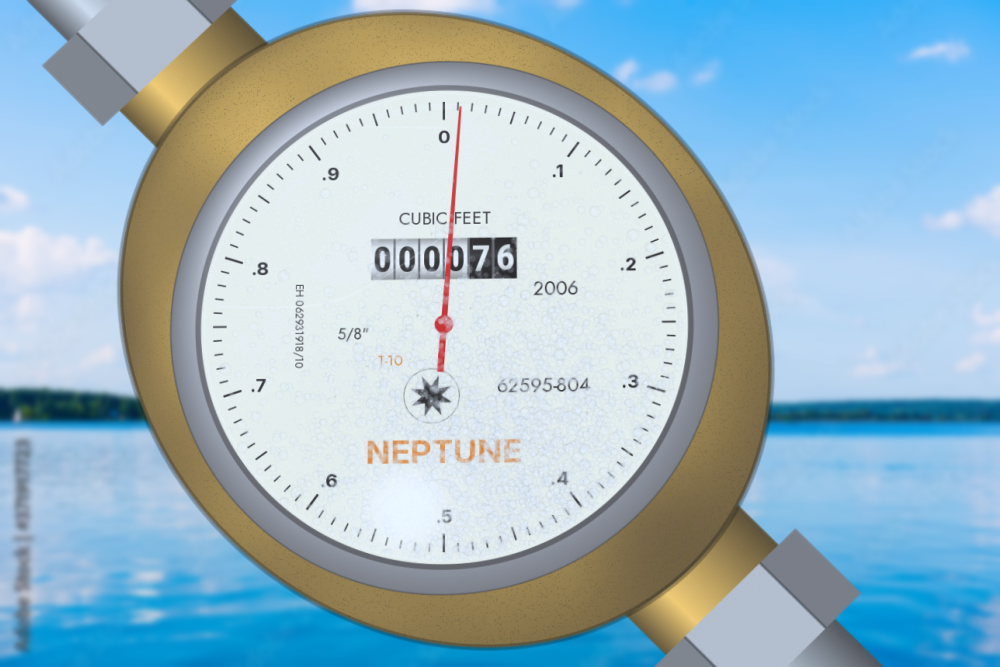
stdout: 76.01 ft³
